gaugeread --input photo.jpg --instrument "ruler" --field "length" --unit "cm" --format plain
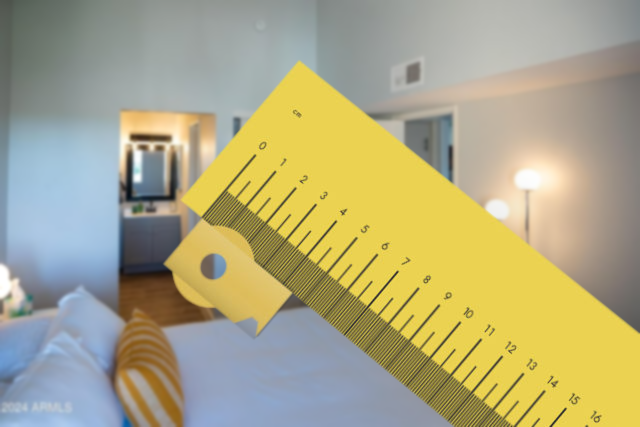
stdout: 4.5 cm
